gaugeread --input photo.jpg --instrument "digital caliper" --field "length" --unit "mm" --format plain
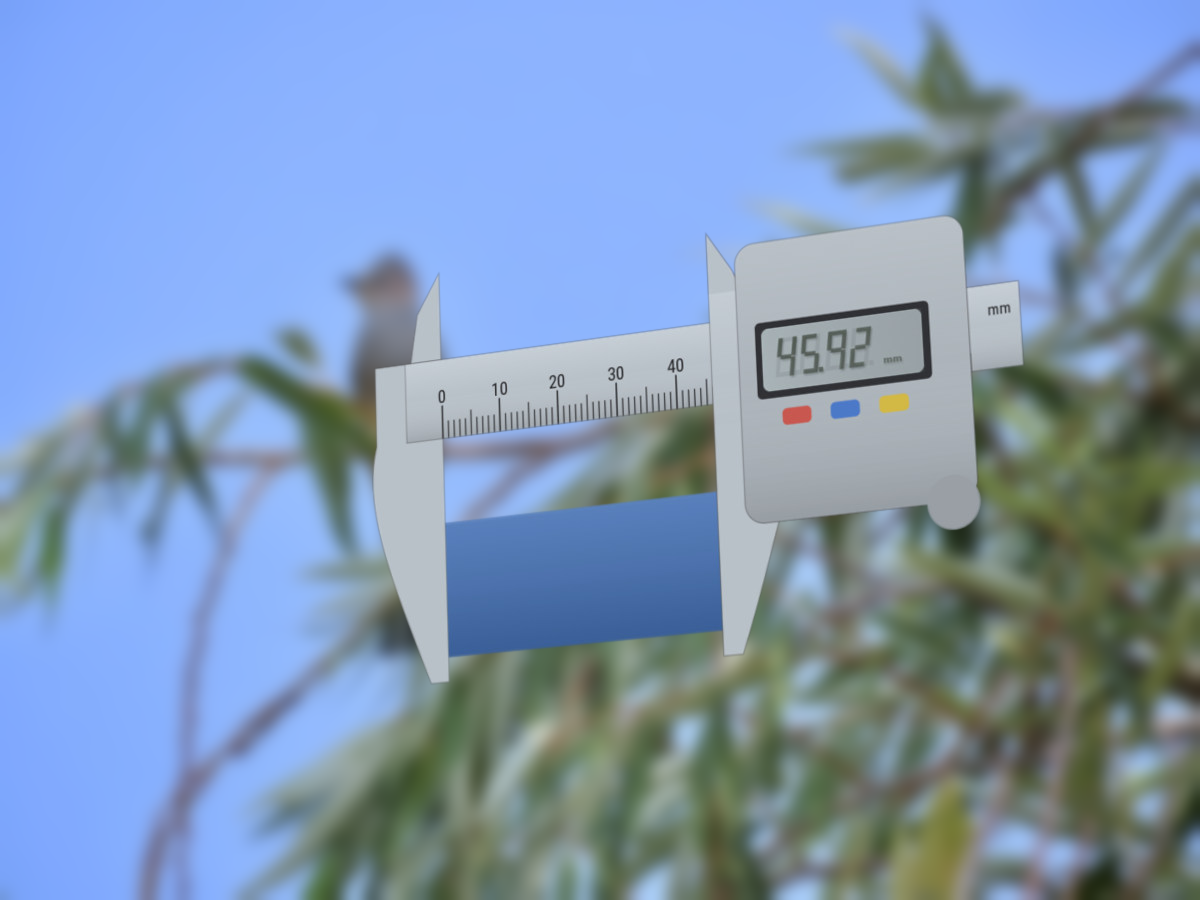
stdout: 45.92 mm
